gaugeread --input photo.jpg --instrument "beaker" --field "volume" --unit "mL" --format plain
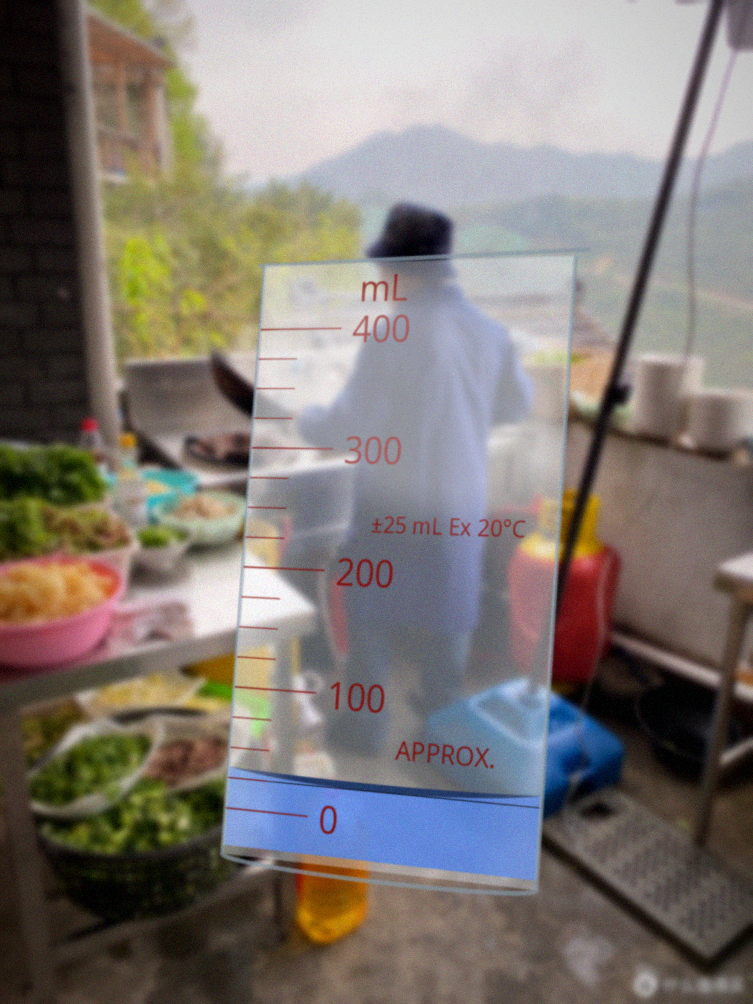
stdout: 25 mL
